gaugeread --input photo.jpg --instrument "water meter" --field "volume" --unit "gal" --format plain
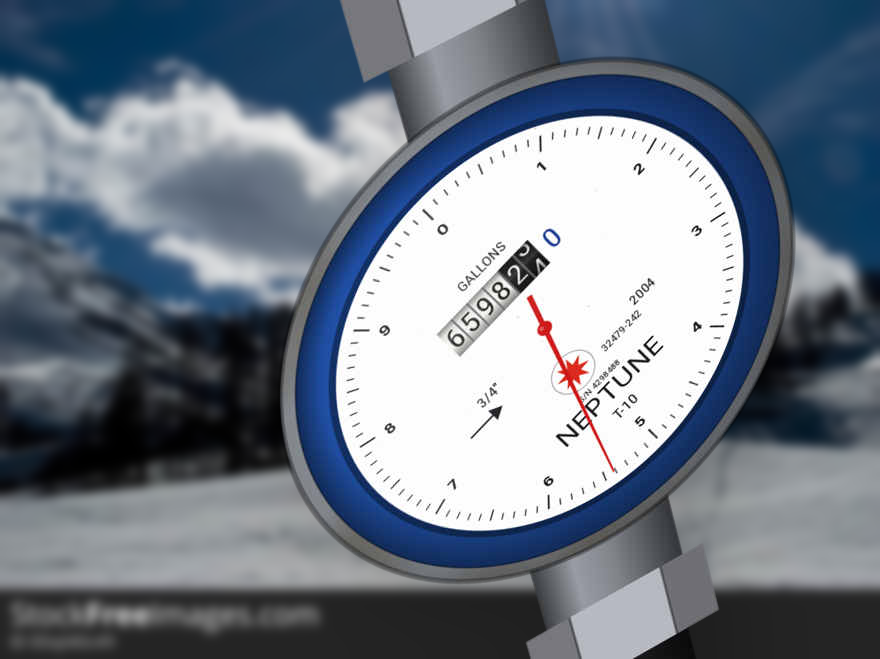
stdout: 6598235.4 gal
